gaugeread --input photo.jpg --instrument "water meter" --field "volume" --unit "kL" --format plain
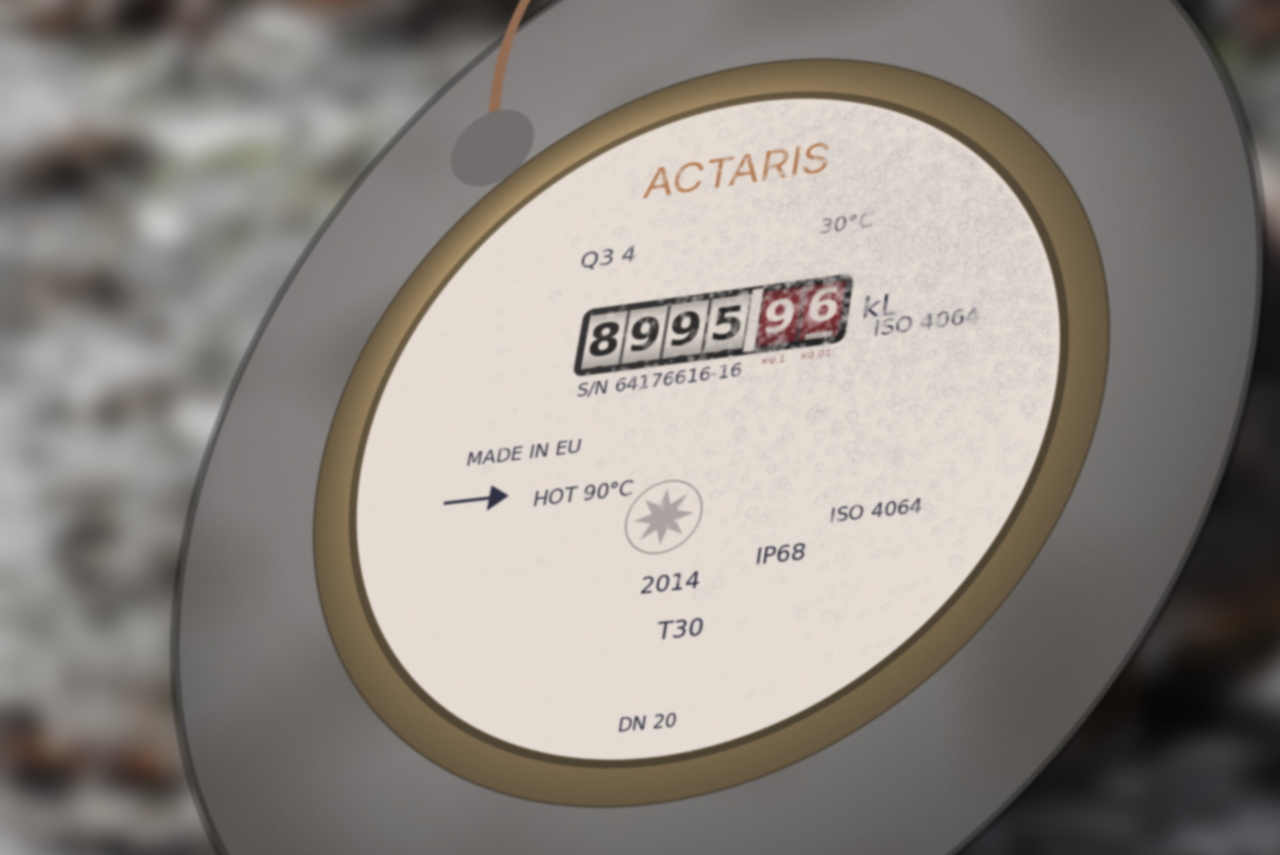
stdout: 8995.96 kL
